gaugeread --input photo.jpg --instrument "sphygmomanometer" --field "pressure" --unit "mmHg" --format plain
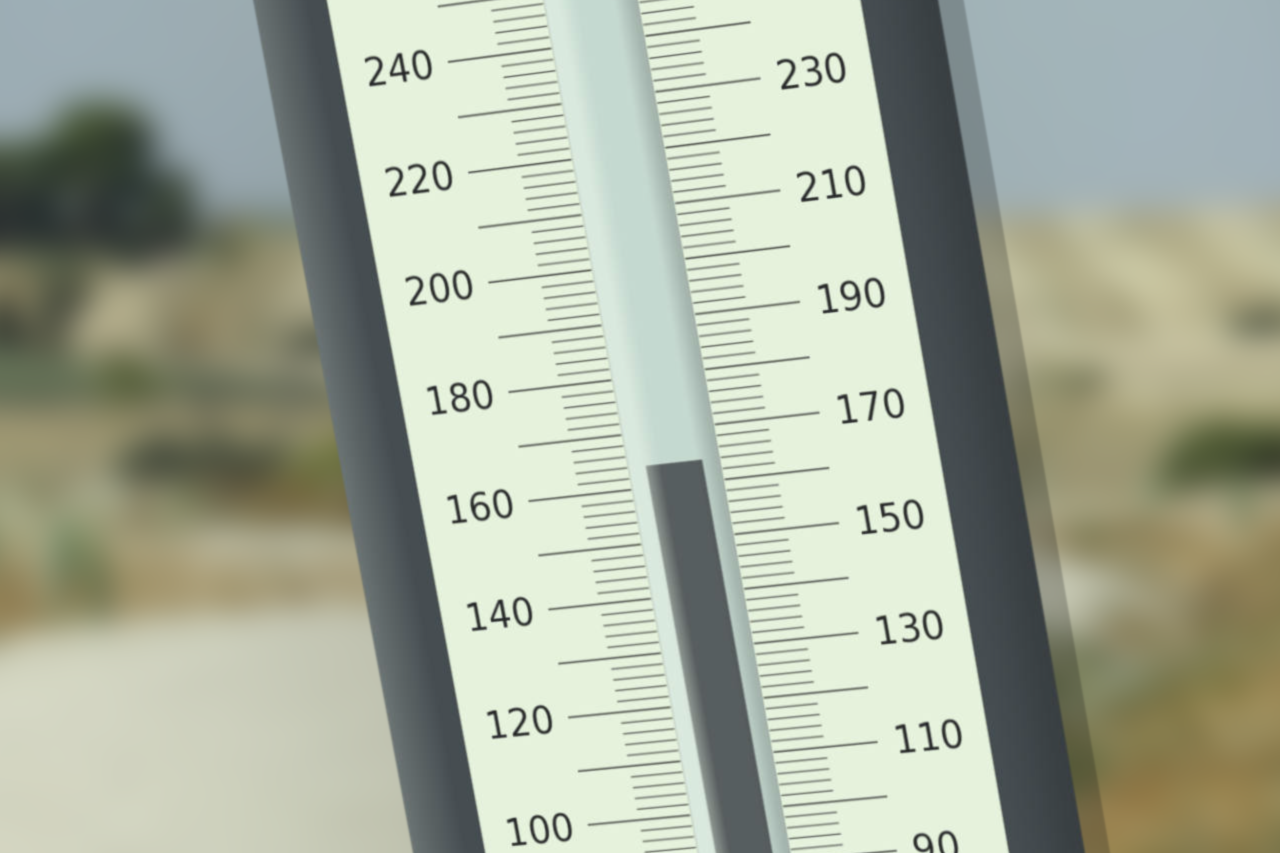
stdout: 164 mmHg
